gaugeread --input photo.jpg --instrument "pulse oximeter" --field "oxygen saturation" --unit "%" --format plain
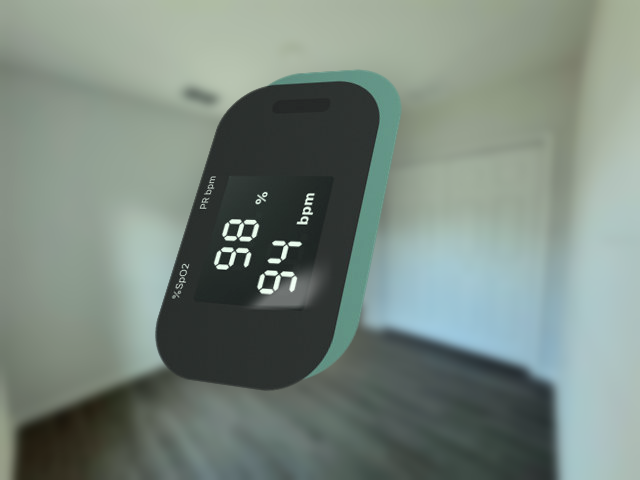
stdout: 98 %
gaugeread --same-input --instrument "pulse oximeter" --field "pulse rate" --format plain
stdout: 94 bpm
